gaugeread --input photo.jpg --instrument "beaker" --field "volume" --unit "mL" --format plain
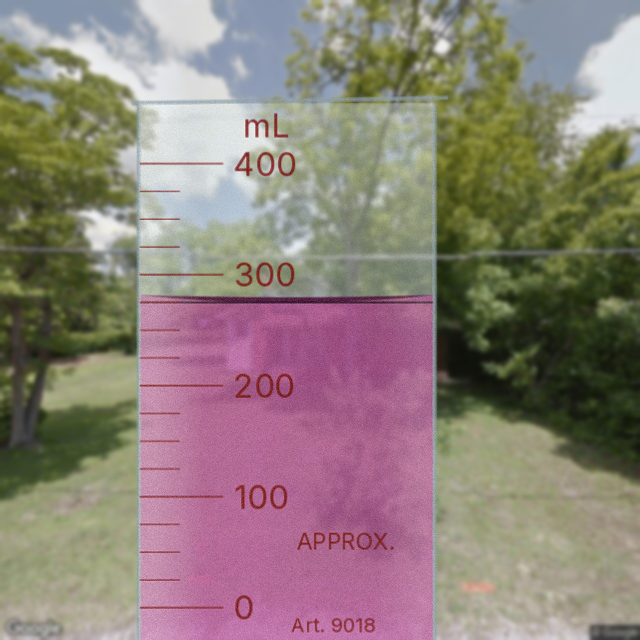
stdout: 275 mL
